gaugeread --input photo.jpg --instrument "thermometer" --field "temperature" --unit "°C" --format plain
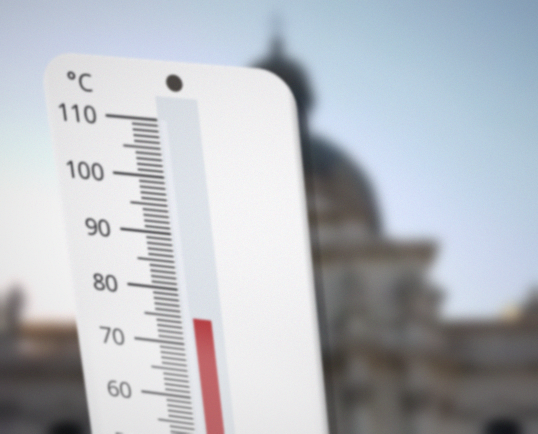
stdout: 75 °C
